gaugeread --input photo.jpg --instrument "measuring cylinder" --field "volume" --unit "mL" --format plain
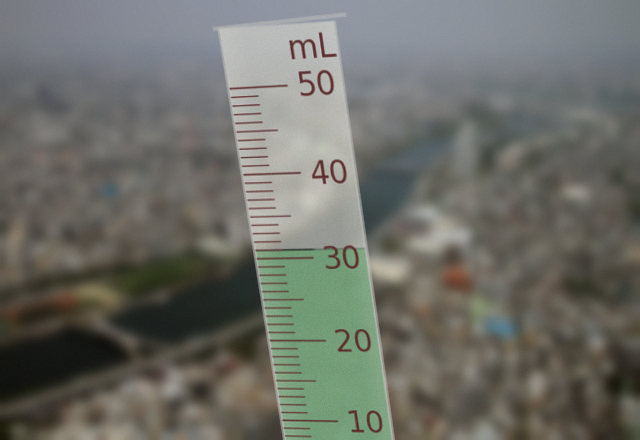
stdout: 31 mL
